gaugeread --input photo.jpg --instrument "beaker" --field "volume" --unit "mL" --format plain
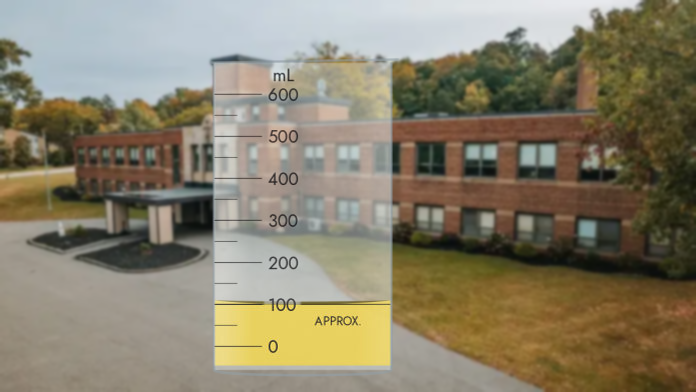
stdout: 100 mL
